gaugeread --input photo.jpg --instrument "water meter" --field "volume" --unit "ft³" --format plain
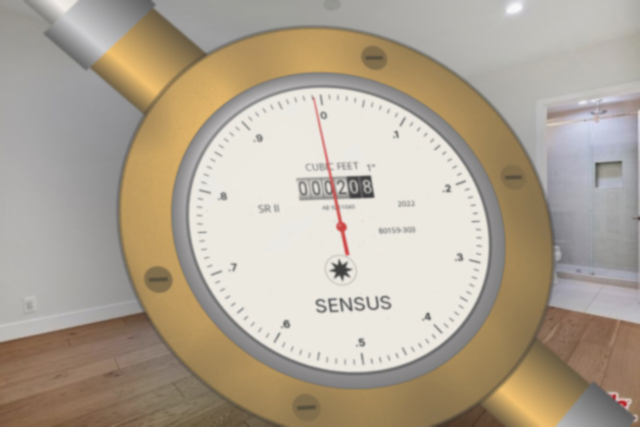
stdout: 207.99 ft³
